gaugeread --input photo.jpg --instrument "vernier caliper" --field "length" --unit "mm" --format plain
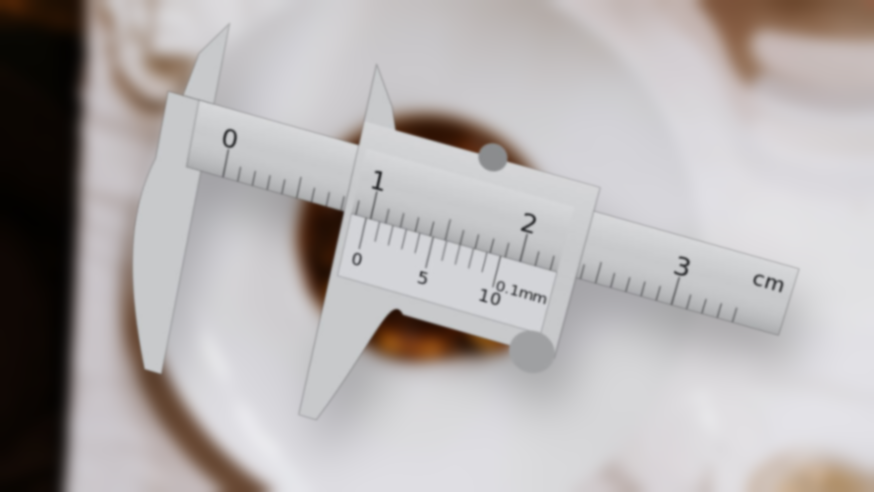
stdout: 9.7 mm
